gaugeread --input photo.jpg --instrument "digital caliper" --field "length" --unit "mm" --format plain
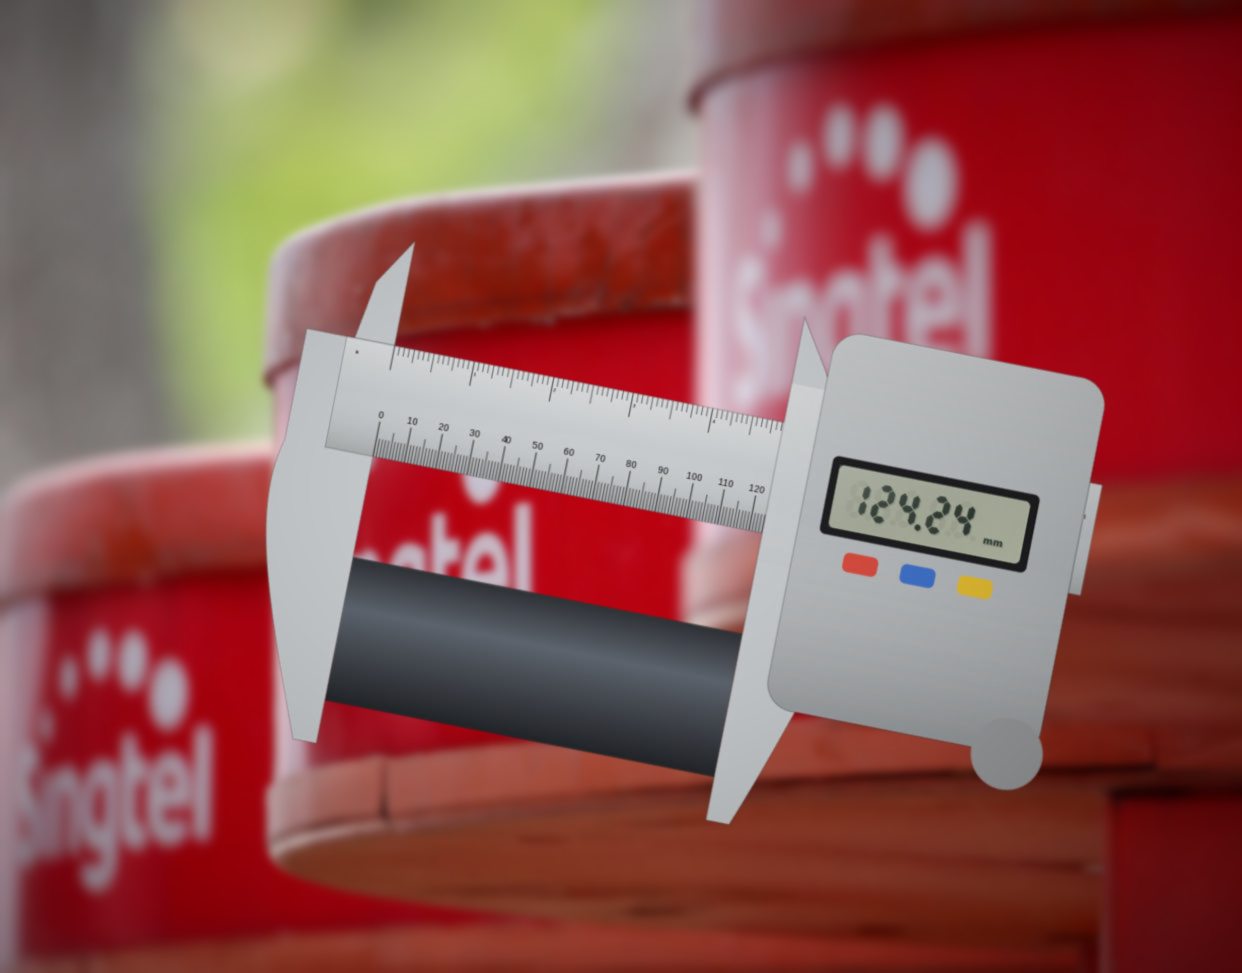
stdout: 124.24 mm
